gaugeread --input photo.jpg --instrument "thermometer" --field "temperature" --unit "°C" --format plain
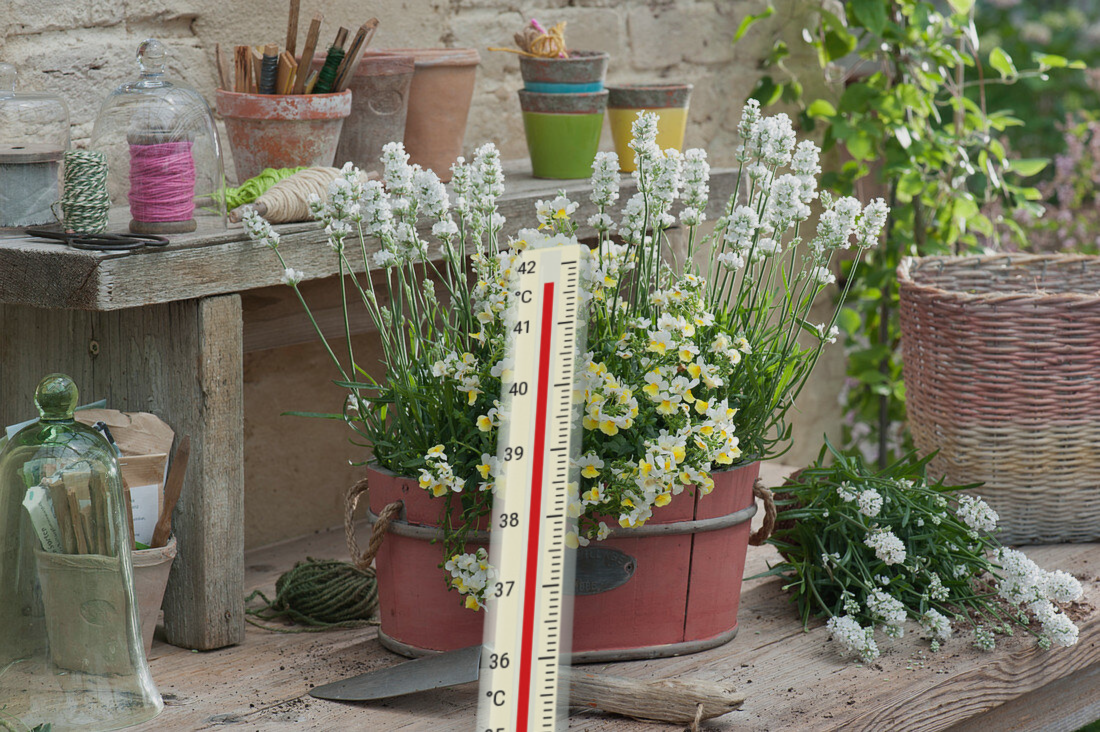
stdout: 41.7 °C
